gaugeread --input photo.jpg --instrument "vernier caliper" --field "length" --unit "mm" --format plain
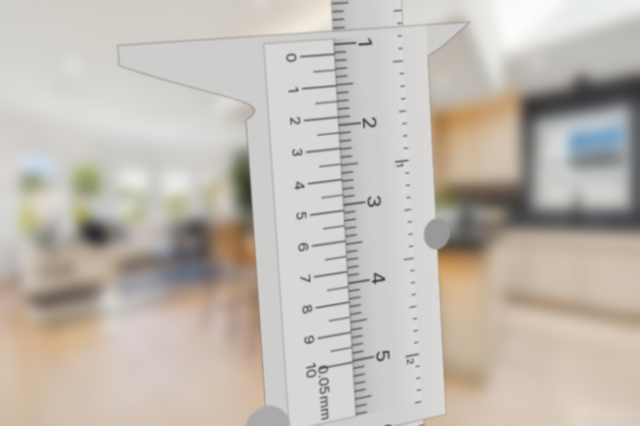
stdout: 11.2 mm
